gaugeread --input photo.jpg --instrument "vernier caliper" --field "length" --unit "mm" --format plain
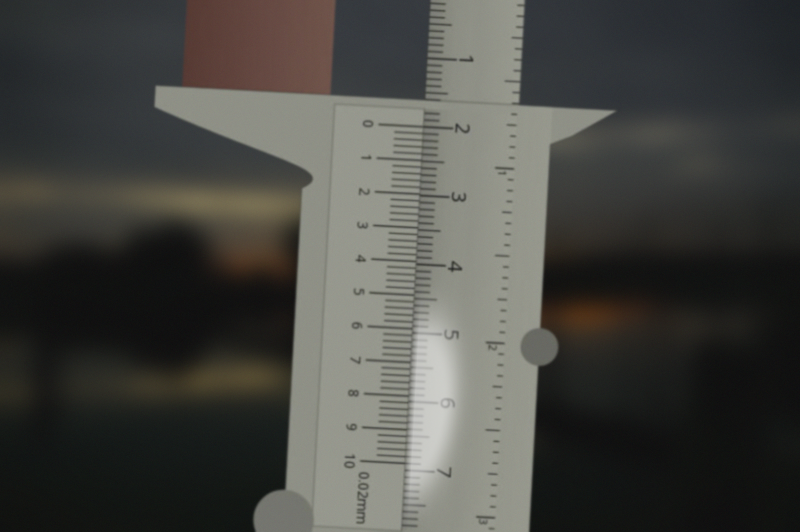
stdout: 20.0 mm
